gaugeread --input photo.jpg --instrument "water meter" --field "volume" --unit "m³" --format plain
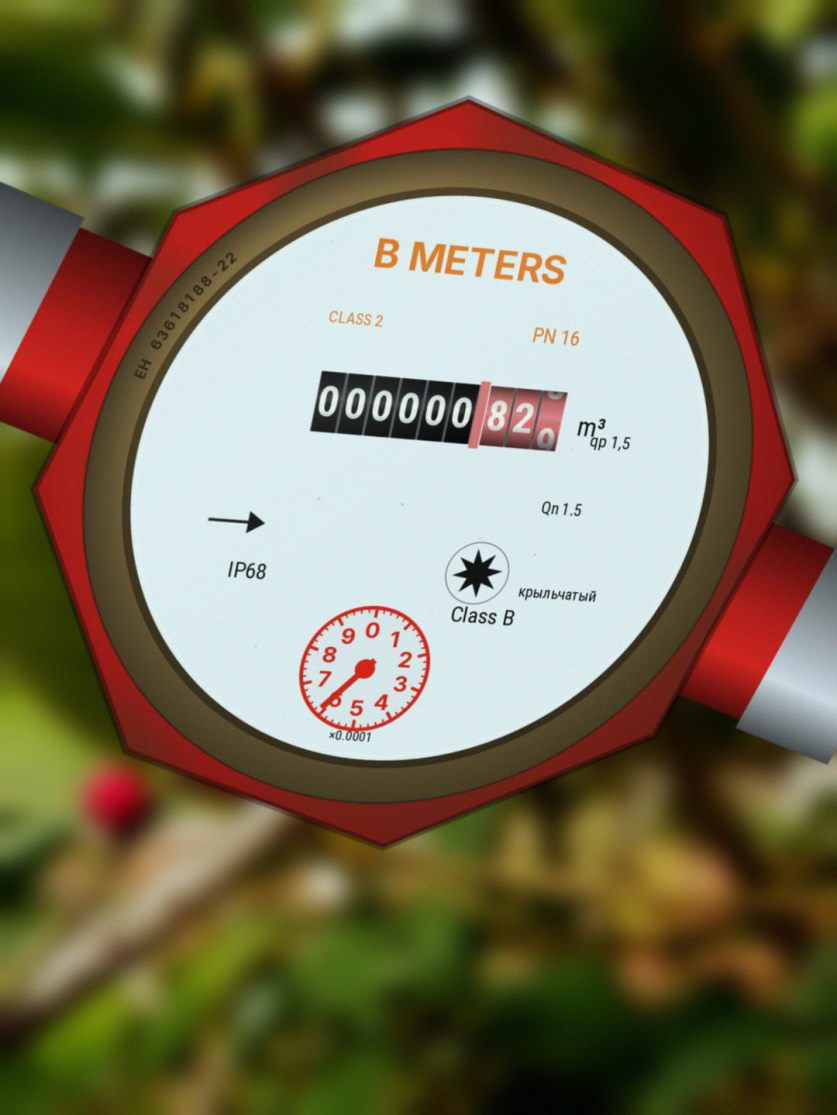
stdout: 0.8286 m³
